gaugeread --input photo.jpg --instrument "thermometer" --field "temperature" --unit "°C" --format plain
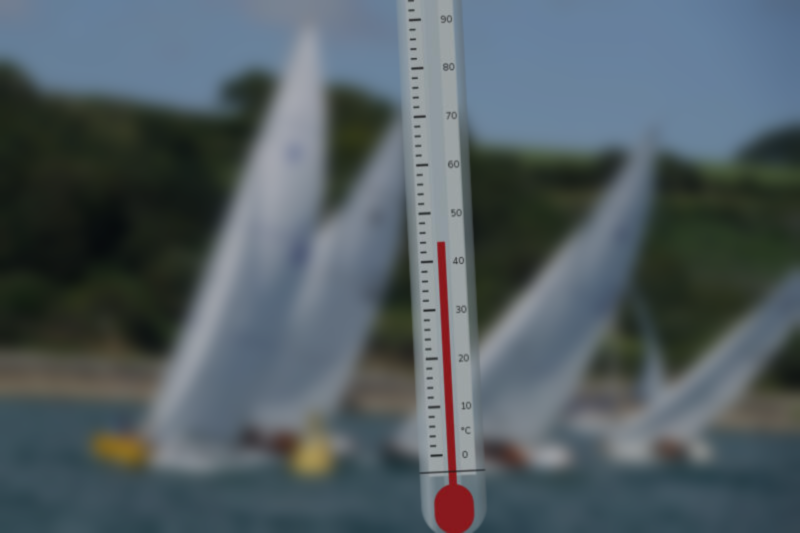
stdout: 44 °C
